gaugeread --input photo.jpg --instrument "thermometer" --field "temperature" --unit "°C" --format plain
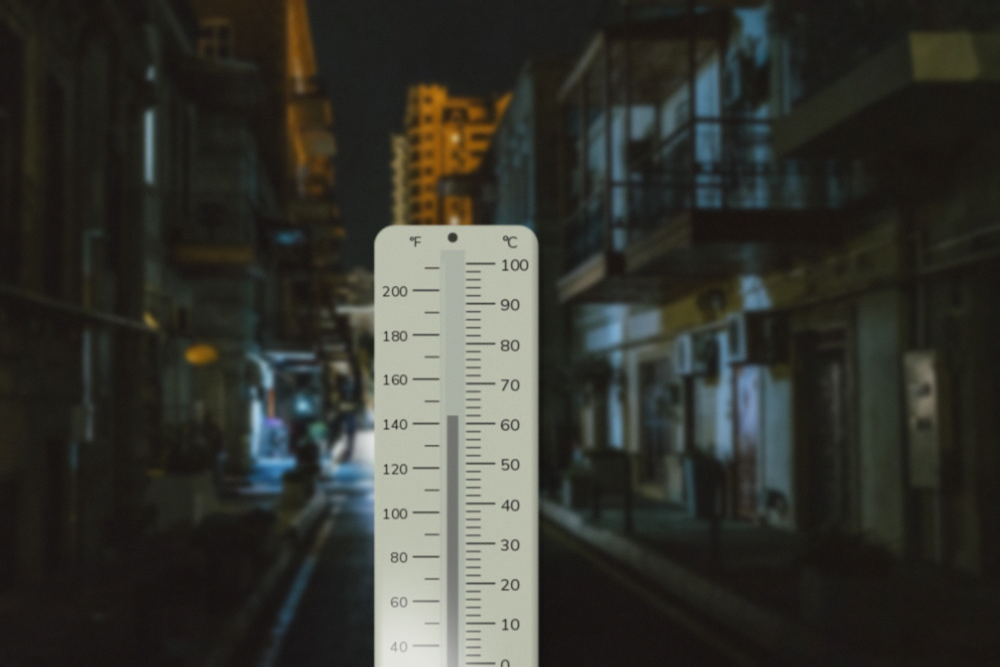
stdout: 62 °C
